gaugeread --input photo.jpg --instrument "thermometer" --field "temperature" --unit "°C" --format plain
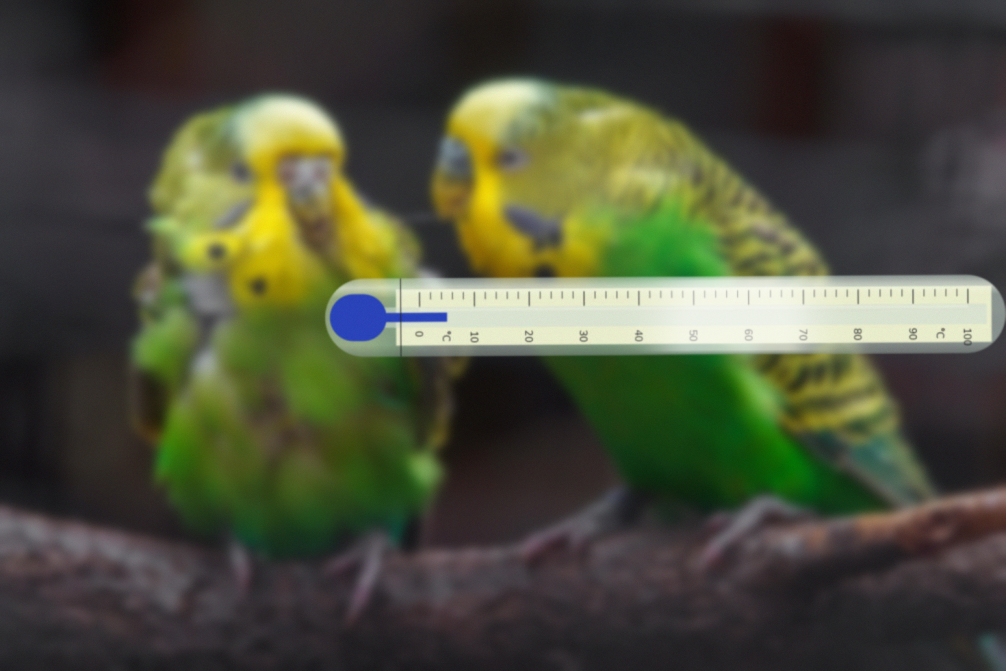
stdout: 5 °C
